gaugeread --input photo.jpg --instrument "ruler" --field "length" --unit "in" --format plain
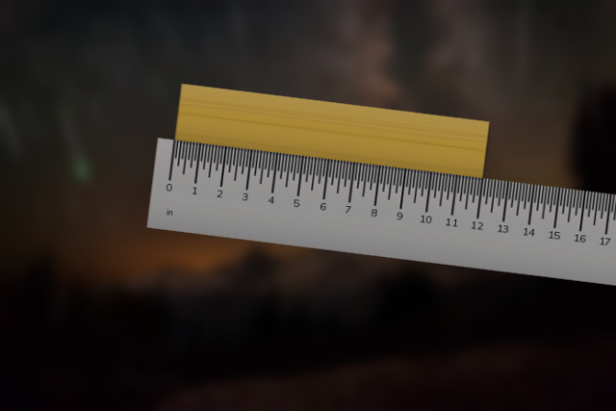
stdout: 12 in
